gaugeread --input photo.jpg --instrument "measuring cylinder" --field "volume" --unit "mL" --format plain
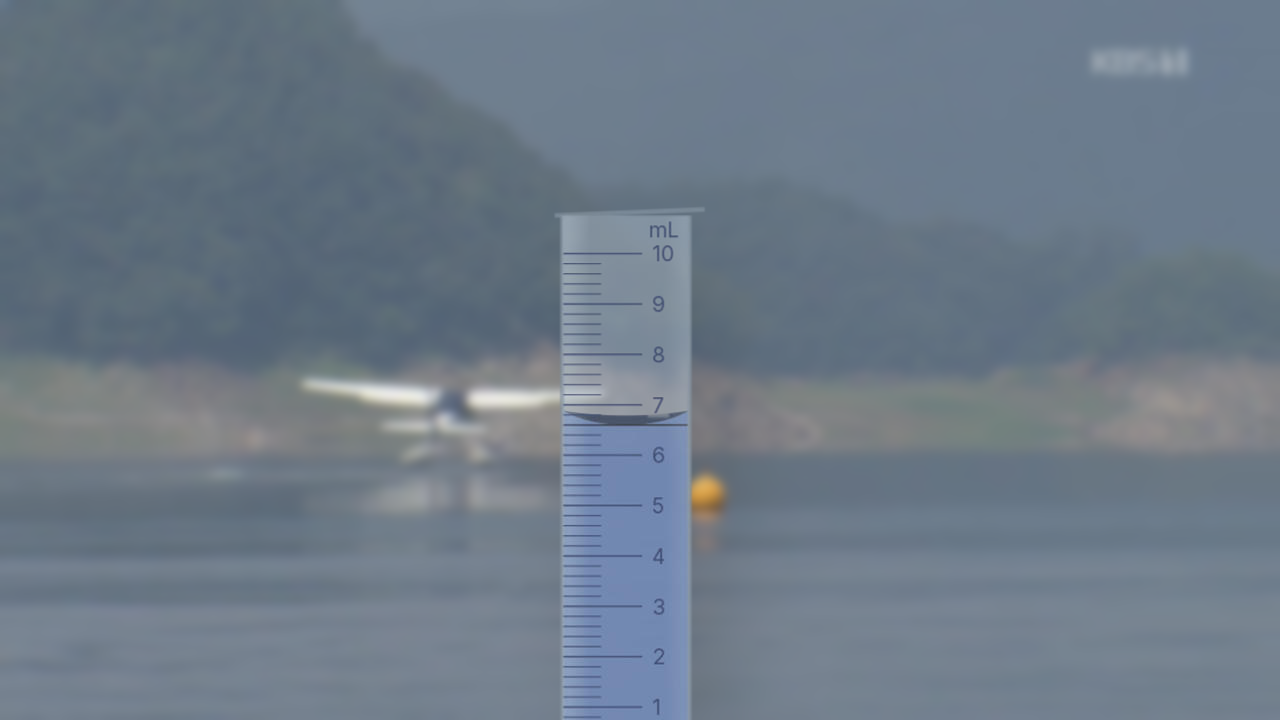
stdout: 6.6 mL
